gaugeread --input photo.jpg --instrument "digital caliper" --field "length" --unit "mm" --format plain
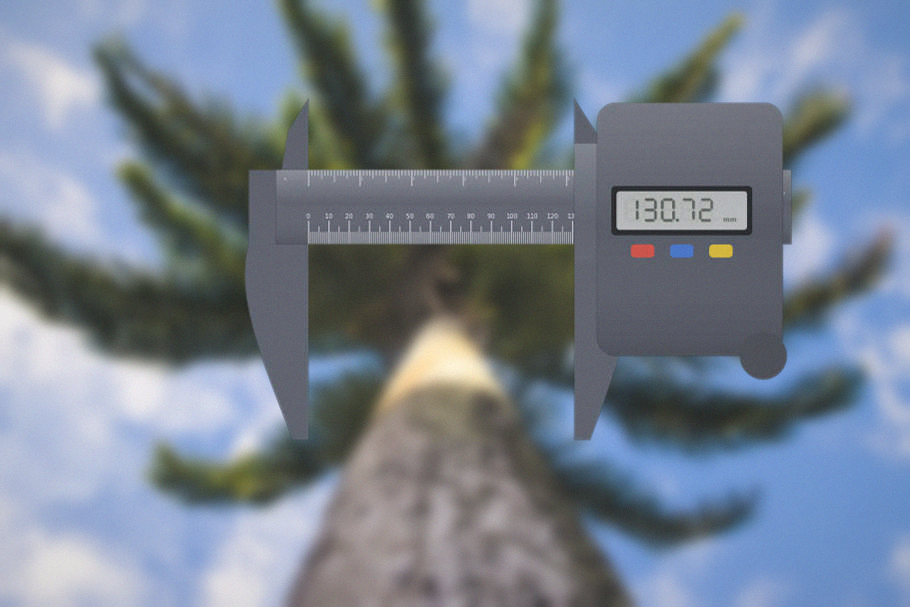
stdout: 130.72 mm
